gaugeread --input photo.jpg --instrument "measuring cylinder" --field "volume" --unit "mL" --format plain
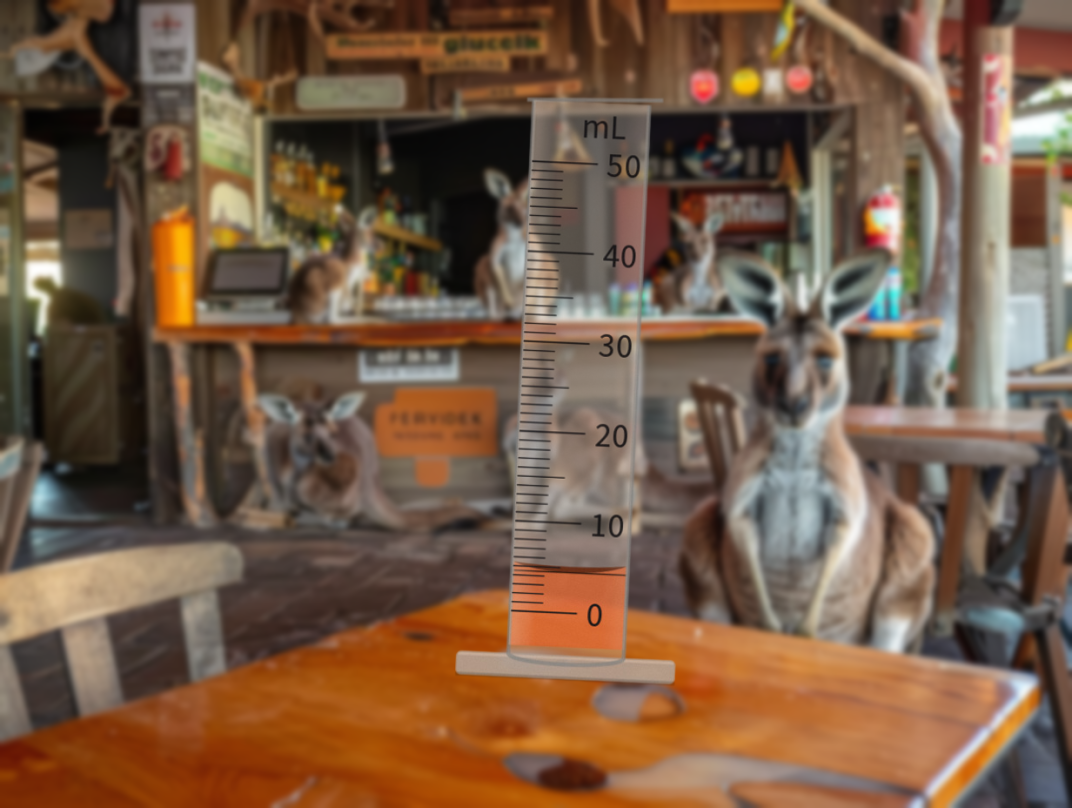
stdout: 4.5 mL
